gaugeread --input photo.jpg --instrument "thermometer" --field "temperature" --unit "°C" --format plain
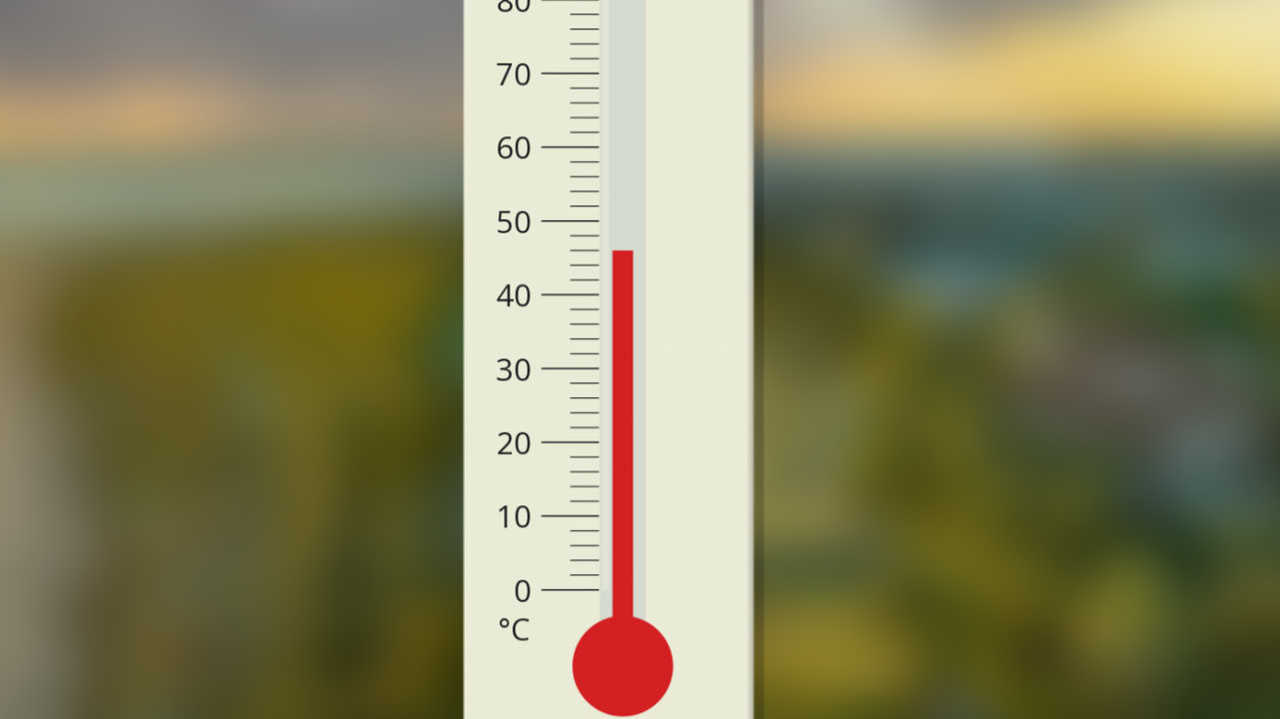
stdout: 46 °C
